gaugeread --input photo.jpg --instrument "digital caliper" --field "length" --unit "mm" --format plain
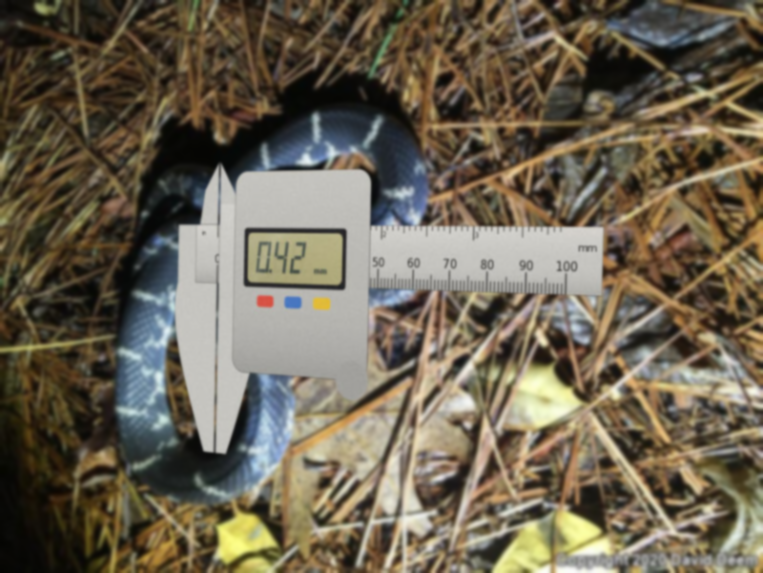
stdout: 0.42 mm
